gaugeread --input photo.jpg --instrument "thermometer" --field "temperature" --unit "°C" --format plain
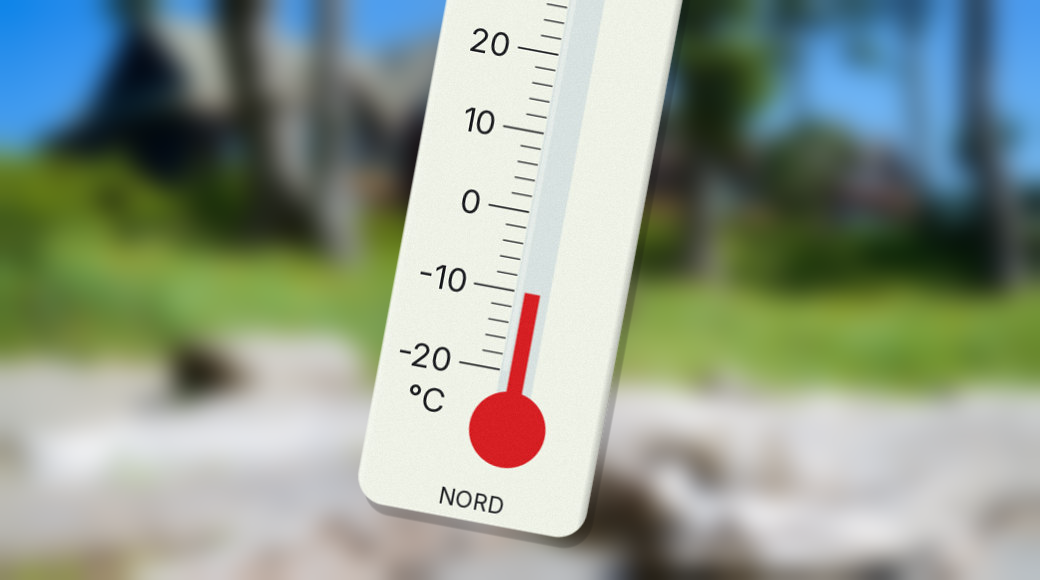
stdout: -10 °C
